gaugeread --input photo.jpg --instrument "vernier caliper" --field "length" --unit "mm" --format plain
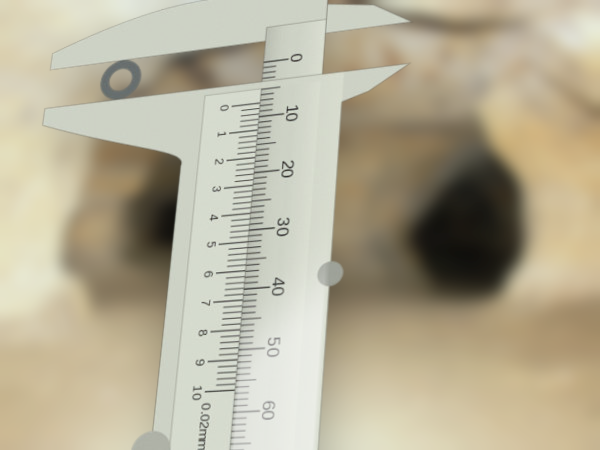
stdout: 7.5 mm
